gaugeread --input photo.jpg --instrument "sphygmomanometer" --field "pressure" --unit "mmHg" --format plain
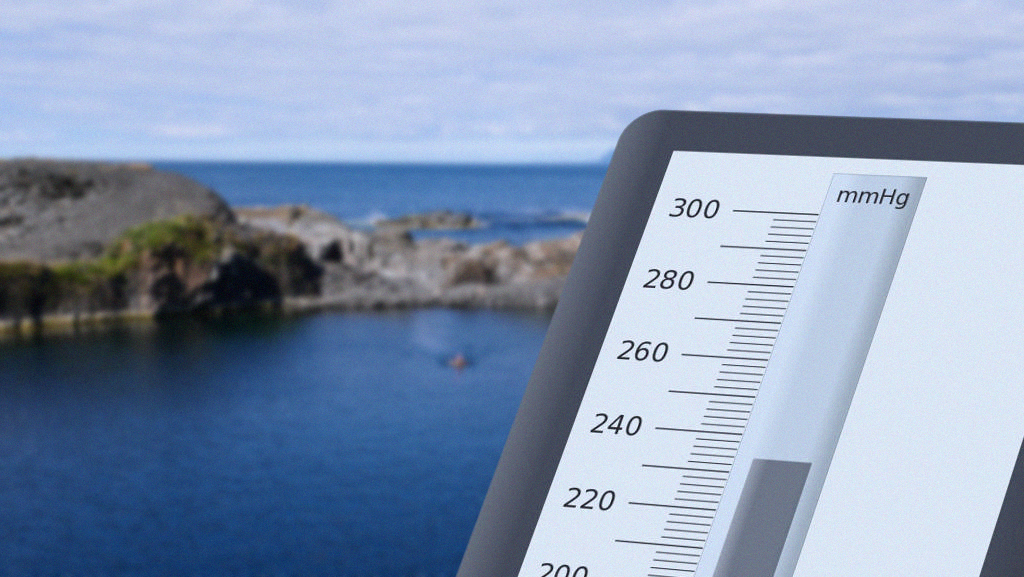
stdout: 234 mmHg
